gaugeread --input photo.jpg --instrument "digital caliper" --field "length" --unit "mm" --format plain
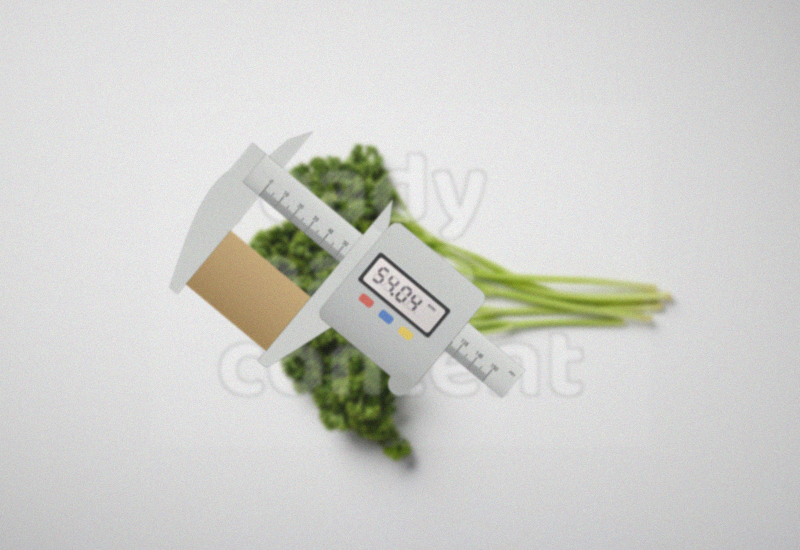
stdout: 54.04 mm
